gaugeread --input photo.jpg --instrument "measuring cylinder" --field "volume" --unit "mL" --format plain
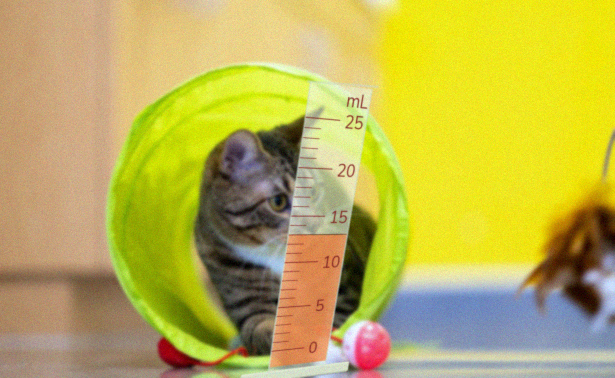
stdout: 13 mL
